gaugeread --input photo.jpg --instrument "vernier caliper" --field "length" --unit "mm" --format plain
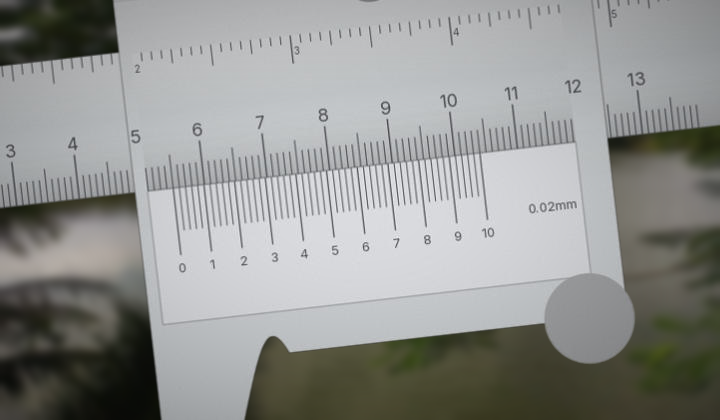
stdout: 55.0 mm
